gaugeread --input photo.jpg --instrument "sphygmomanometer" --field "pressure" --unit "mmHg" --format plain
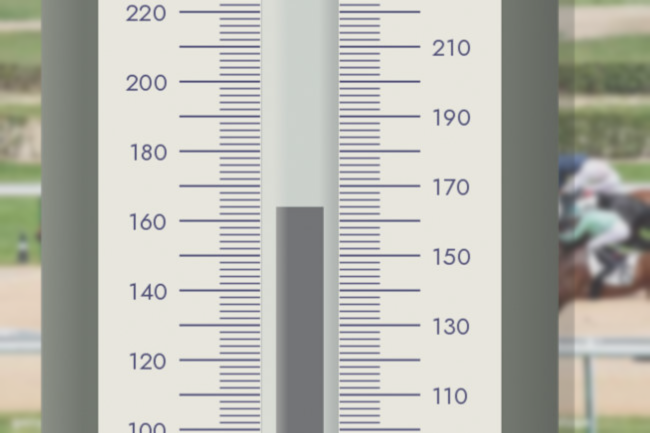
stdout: 164 mmHg
